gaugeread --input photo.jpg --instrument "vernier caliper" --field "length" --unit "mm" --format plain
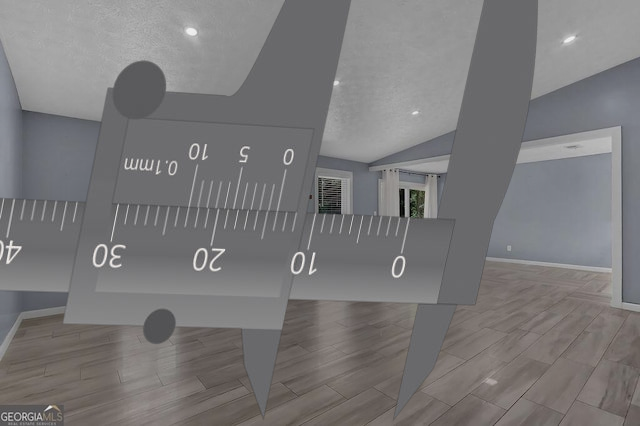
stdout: 14.0 mm
